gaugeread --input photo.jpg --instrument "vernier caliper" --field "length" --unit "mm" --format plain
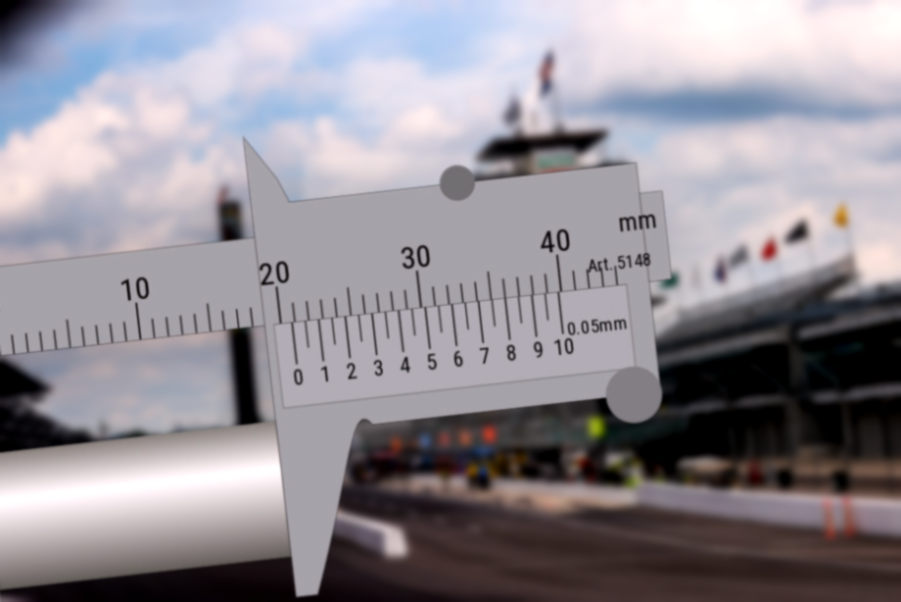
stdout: 20.8 mm
